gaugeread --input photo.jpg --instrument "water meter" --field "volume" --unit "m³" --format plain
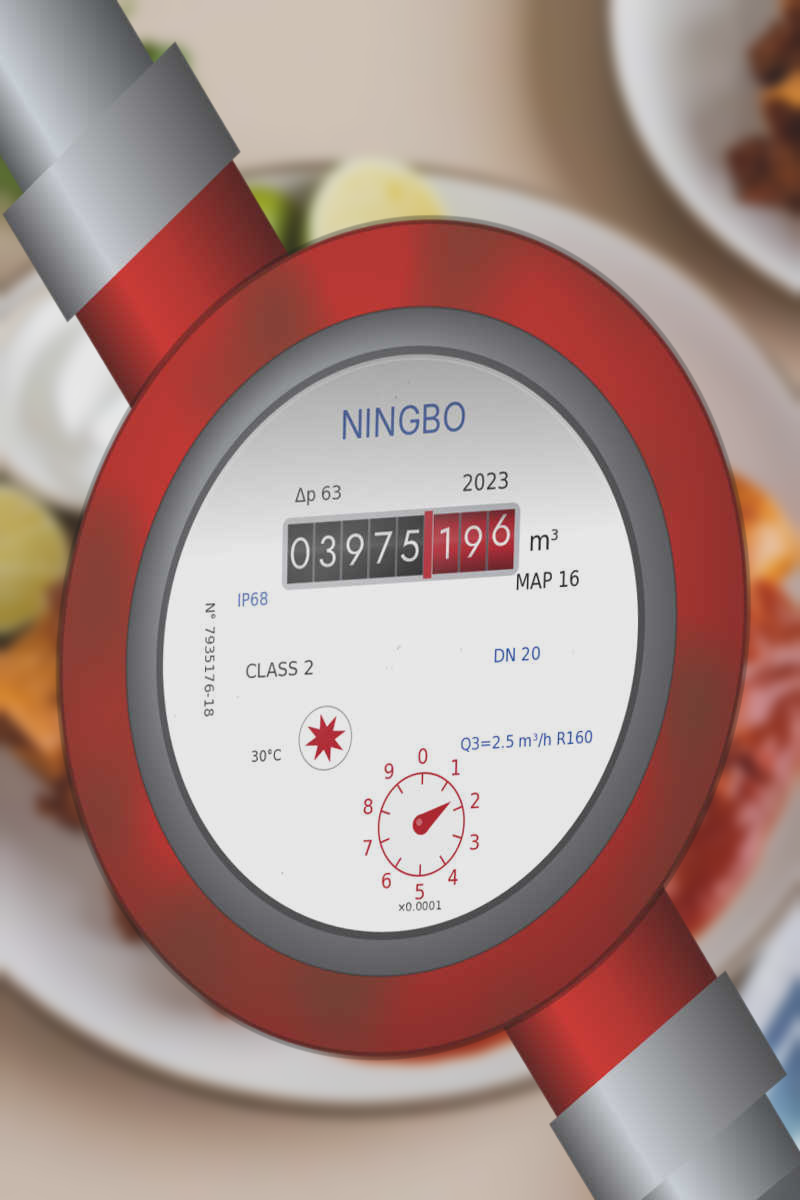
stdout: 3975.1961 m³
